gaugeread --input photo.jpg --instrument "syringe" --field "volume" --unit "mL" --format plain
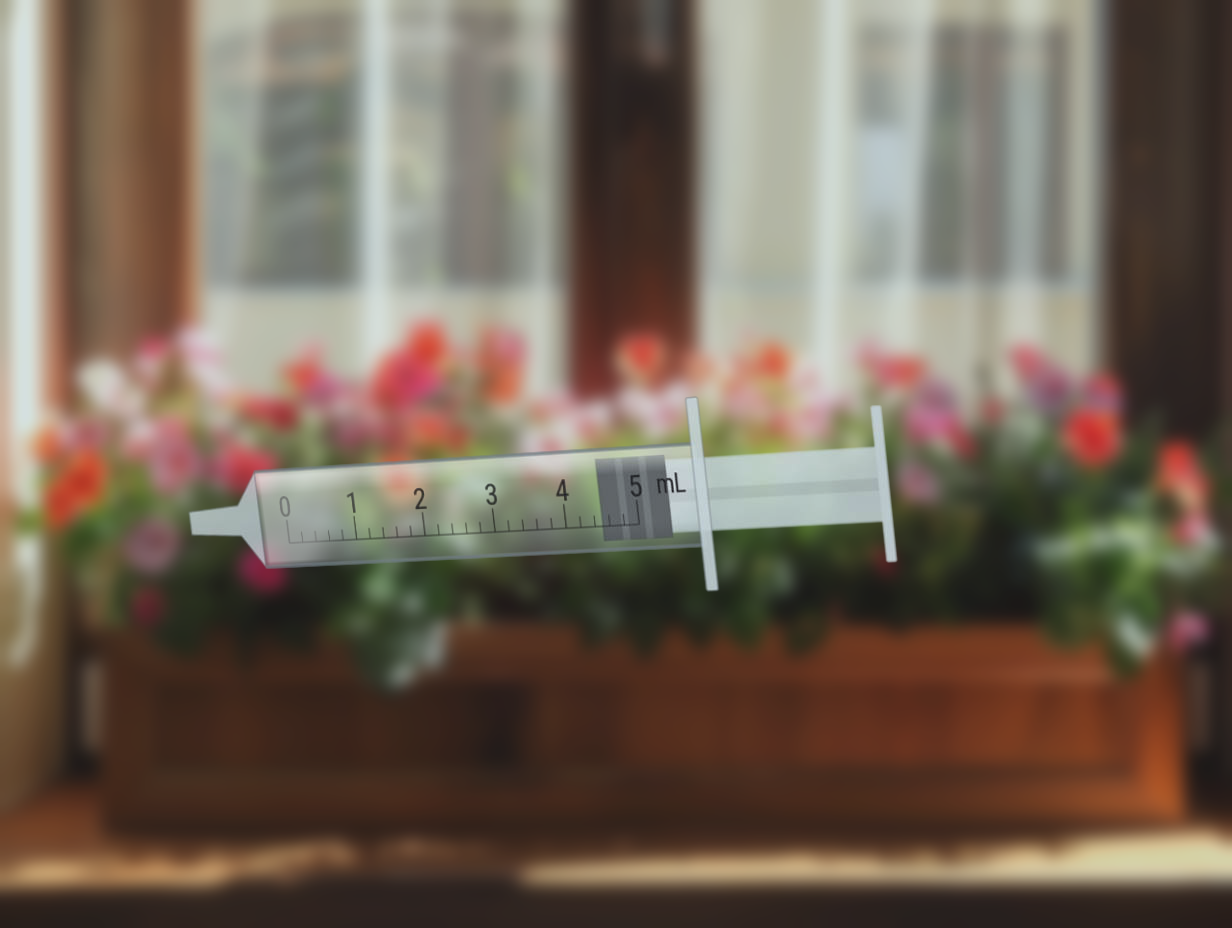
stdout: 4.5 mL
